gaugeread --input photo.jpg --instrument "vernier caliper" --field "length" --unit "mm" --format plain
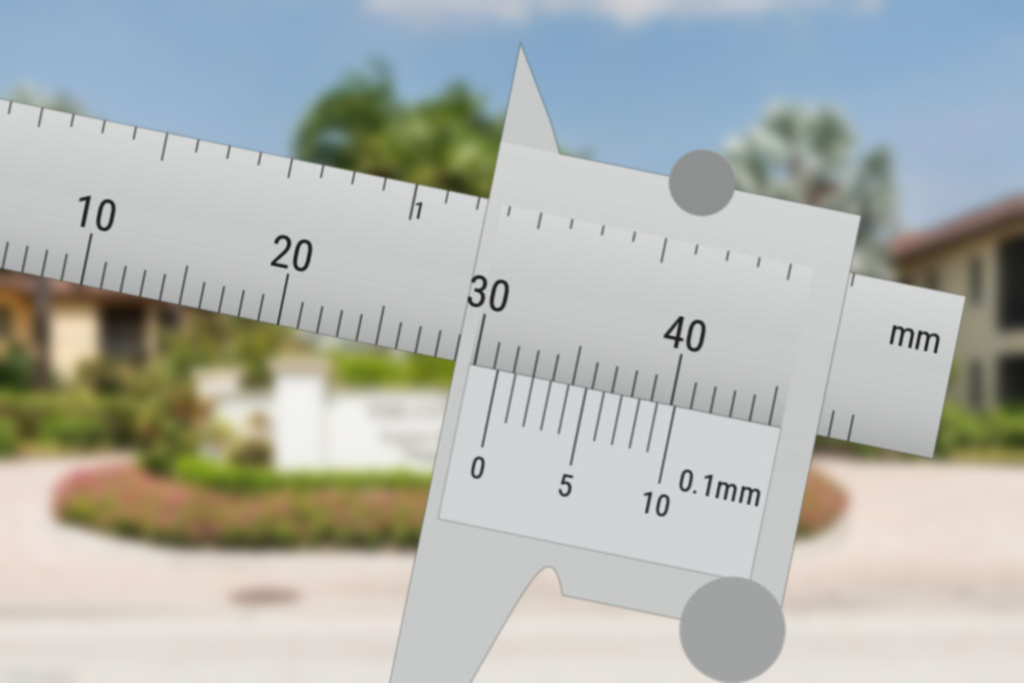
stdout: 31.2 mm
